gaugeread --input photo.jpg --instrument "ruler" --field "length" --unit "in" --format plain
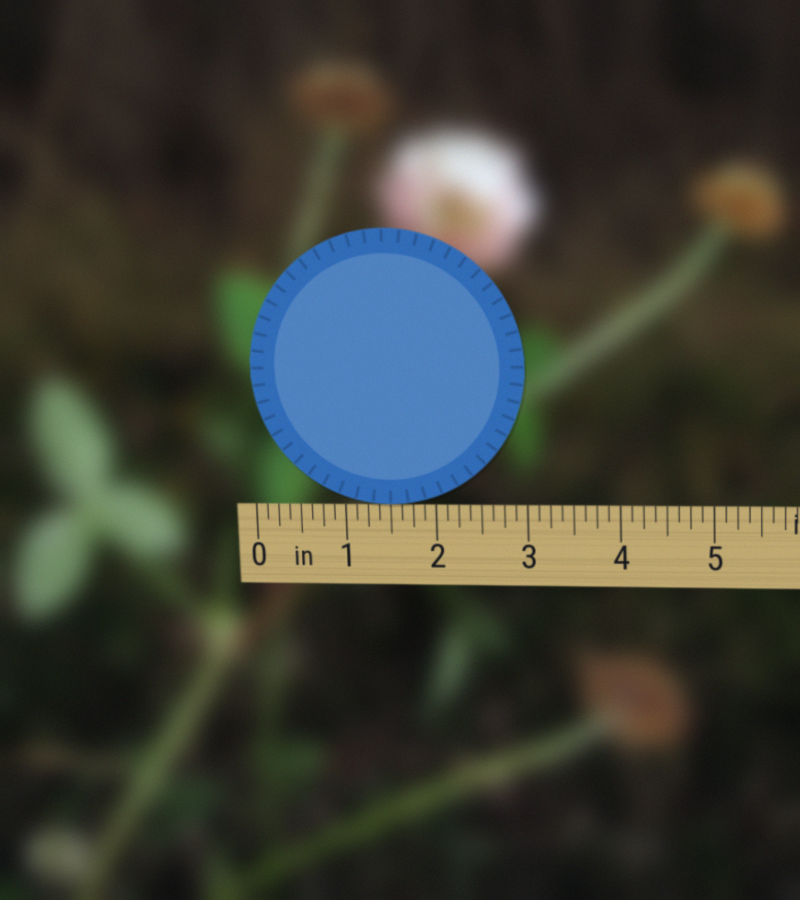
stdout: 3 in
